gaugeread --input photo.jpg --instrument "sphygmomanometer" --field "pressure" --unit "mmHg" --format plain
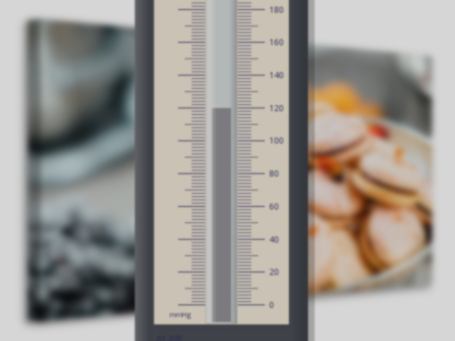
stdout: 120 mmHg
